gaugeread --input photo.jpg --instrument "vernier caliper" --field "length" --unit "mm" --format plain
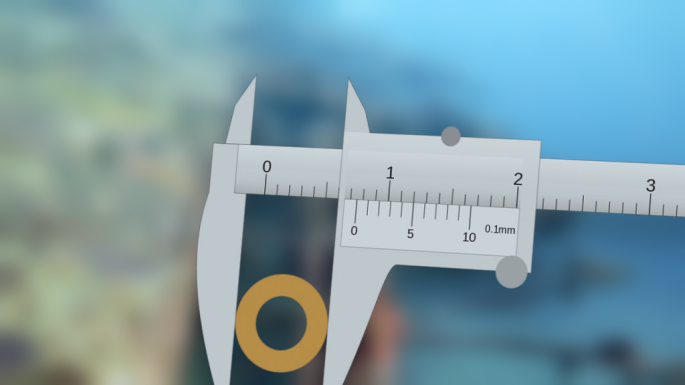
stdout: 7.5 mm
